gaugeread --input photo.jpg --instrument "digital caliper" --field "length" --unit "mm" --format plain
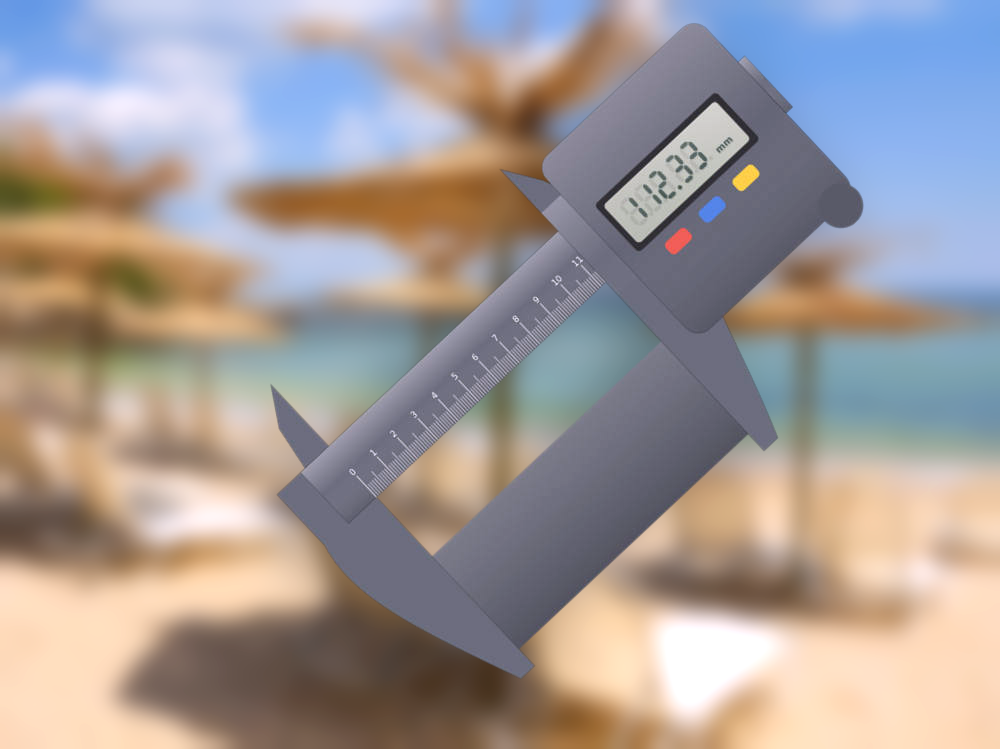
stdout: 112.33 mm
